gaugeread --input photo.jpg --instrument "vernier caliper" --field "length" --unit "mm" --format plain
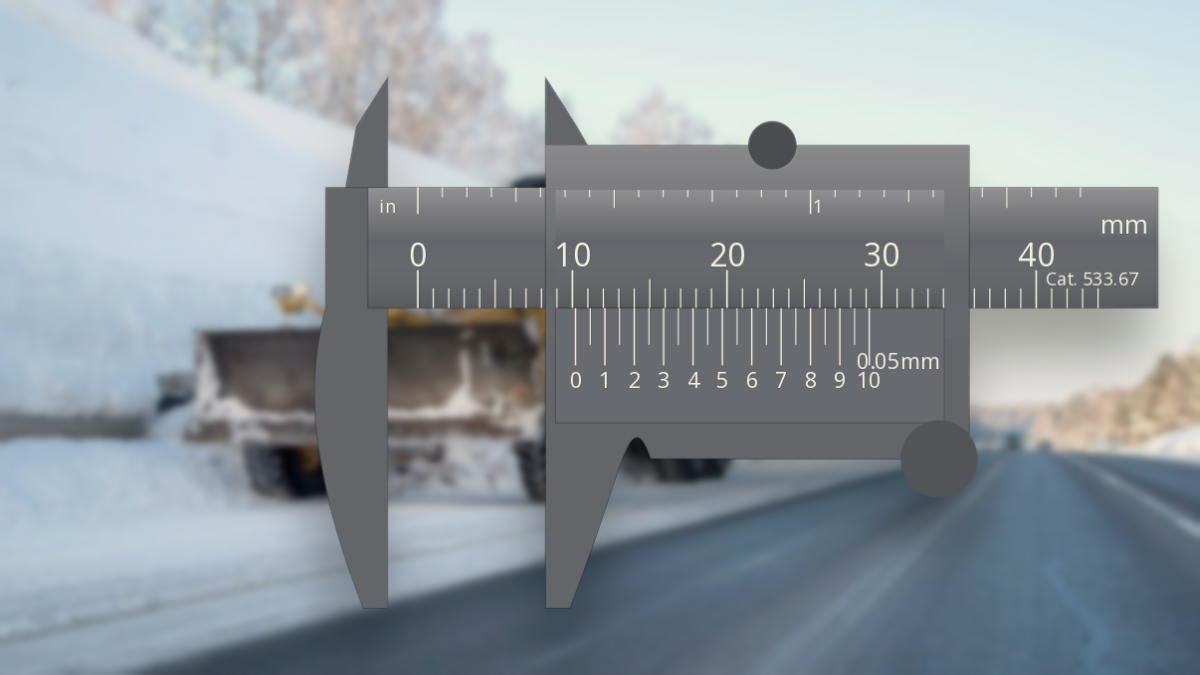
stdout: 10.2 mm
